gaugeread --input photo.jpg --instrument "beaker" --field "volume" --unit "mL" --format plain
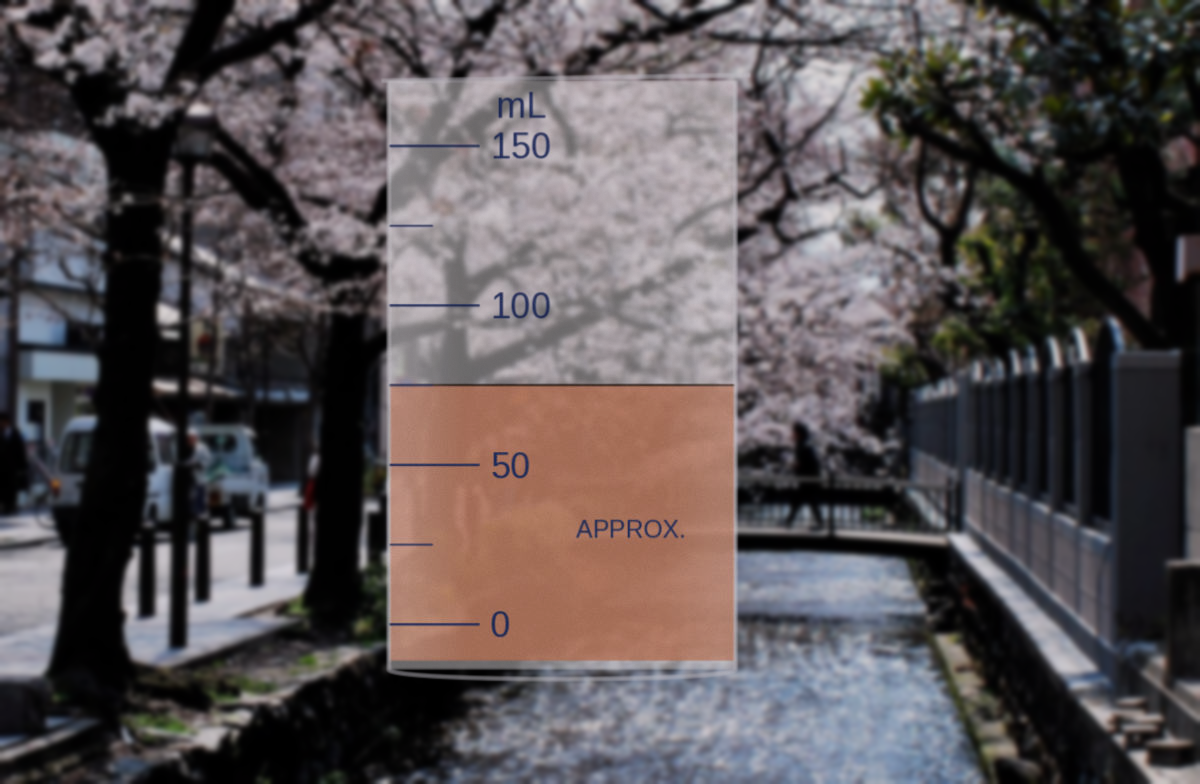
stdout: 75 mL
